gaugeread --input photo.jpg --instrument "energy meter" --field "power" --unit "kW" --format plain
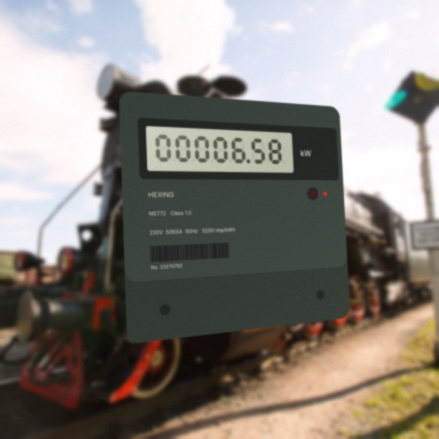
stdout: 6.58 kW
